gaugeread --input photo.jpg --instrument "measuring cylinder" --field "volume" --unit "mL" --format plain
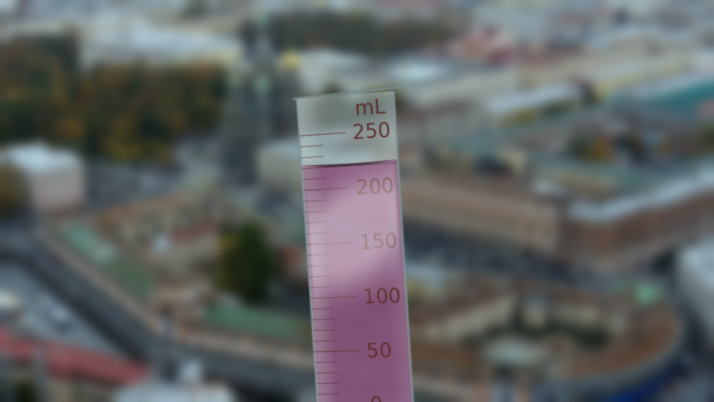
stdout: 220 mL
